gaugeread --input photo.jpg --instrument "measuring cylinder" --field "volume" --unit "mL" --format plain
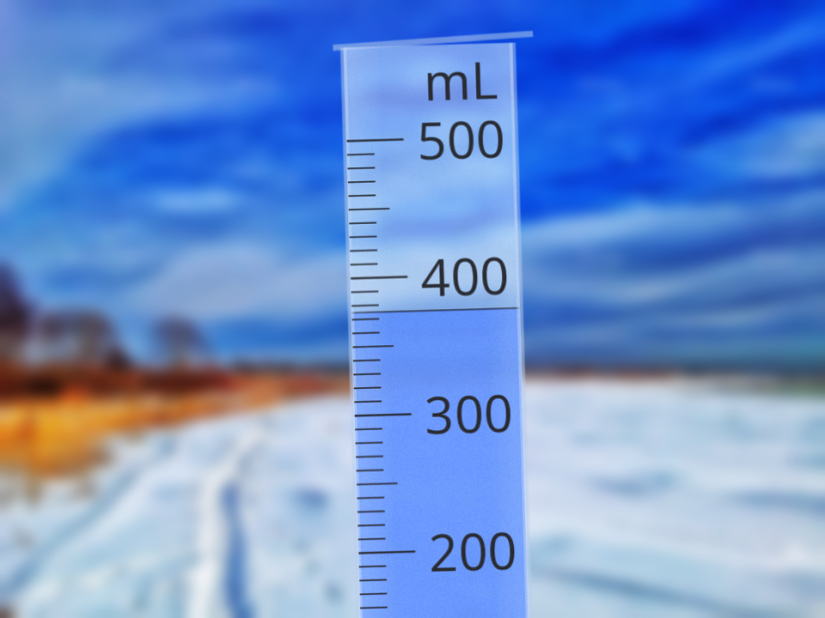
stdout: 375 mL
